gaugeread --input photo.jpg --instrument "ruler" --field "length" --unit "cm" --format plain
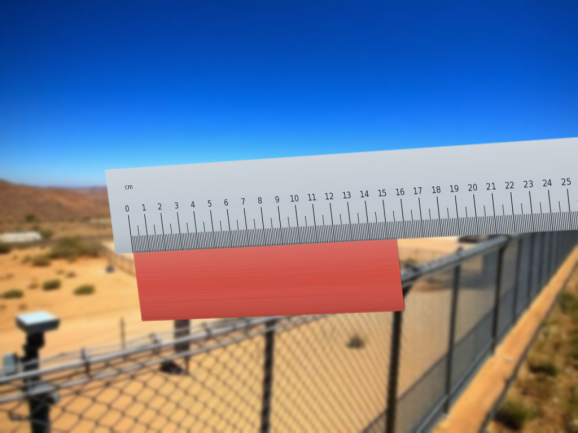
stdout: 15.5 cm
